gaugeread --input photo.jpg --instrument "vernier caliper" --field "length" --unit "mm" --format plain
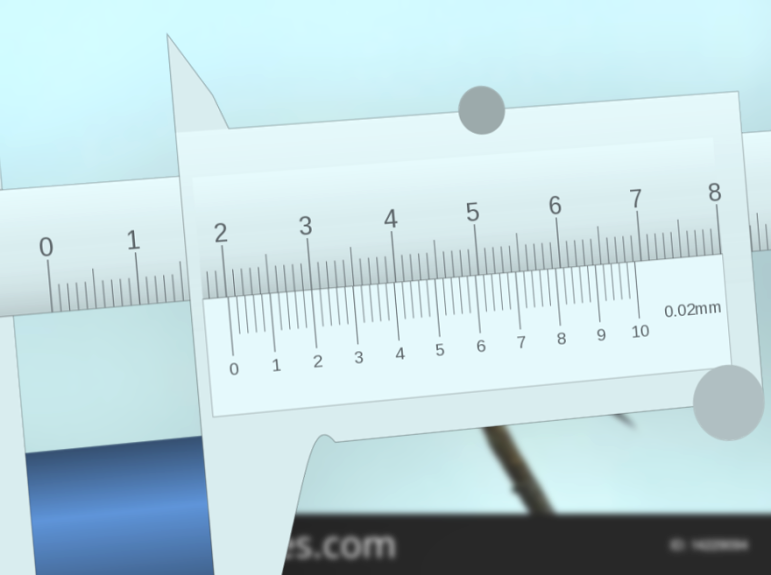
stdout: 20.2 mm
